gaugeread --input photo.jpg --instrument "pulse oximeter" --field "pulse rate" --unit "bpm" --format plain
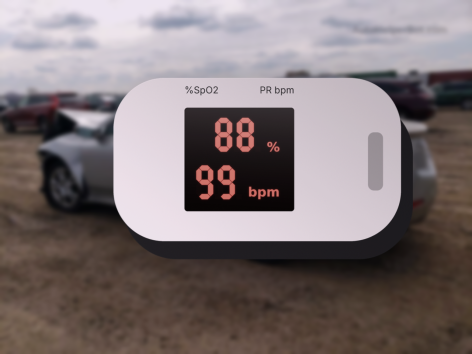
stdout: 99 bpm
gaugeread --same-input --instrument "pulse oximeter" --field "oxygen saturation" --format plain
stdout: 88 %
